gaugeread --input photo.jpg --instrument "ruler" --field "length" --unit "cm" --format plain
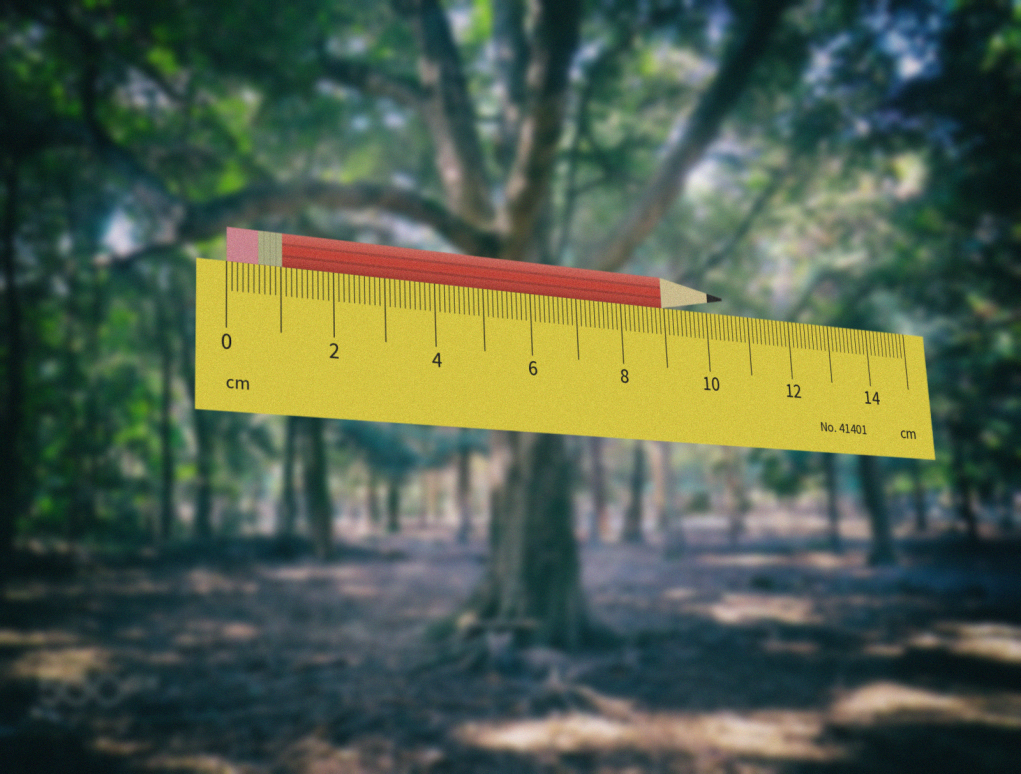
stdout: 10.4 cm
